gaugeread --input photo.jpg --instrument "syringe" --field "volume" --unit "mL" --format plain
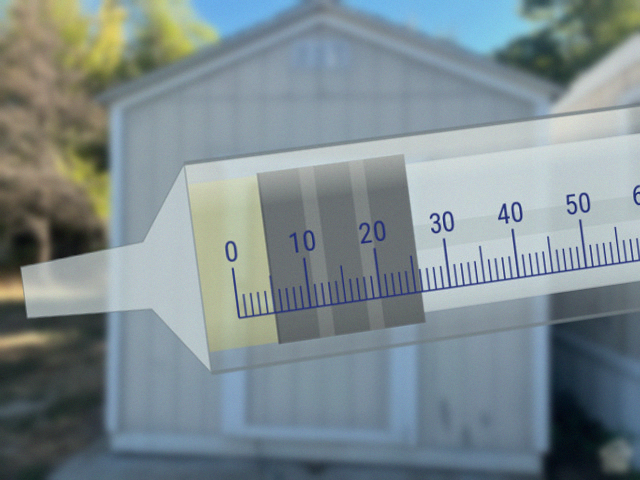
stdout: 5 mL
